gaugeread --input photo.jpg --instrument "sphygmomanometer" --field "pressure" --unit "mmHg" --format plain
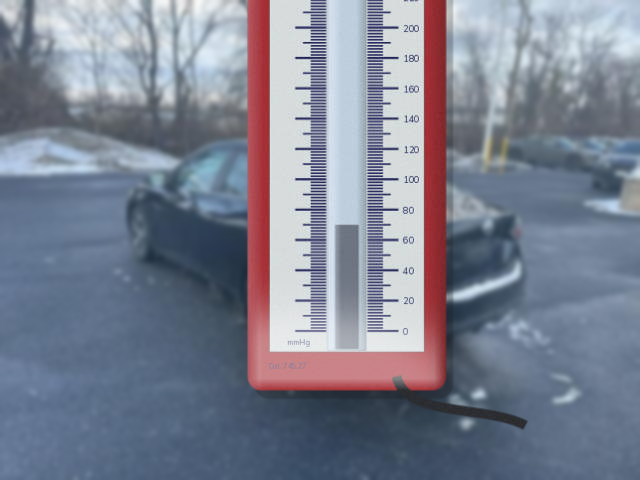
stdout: 70 mmHg
